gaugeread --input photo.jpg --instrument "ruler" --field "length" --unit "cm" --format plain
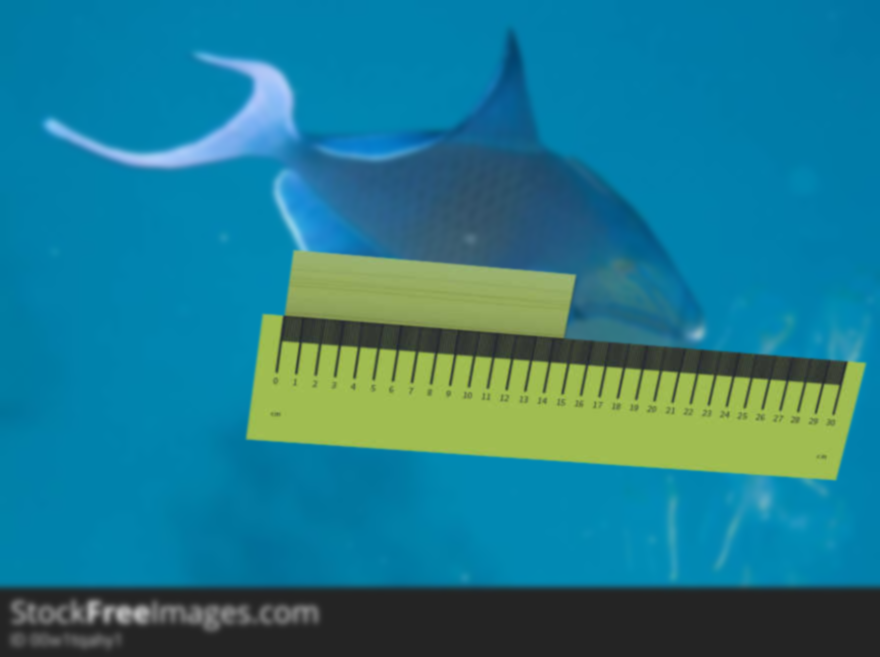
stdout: 14.5 cm
